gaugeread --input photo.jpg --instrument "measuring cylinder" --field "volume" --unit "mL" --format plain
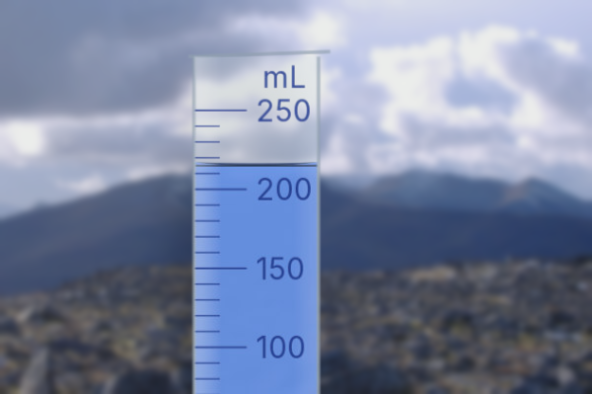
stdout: 215 mL
